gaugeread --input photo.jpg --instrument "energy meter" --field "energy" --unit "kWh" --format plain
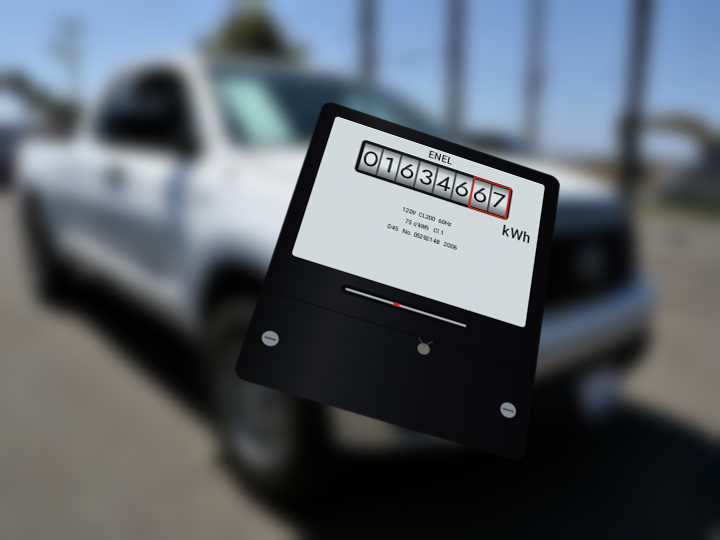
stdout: 16346.67 kWh
